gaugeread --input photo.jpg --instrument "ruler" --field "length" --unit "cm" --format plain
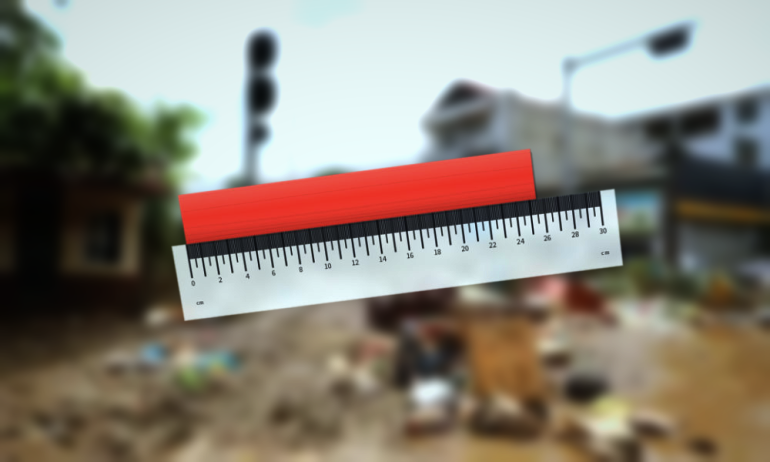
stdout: 25.5 cm
